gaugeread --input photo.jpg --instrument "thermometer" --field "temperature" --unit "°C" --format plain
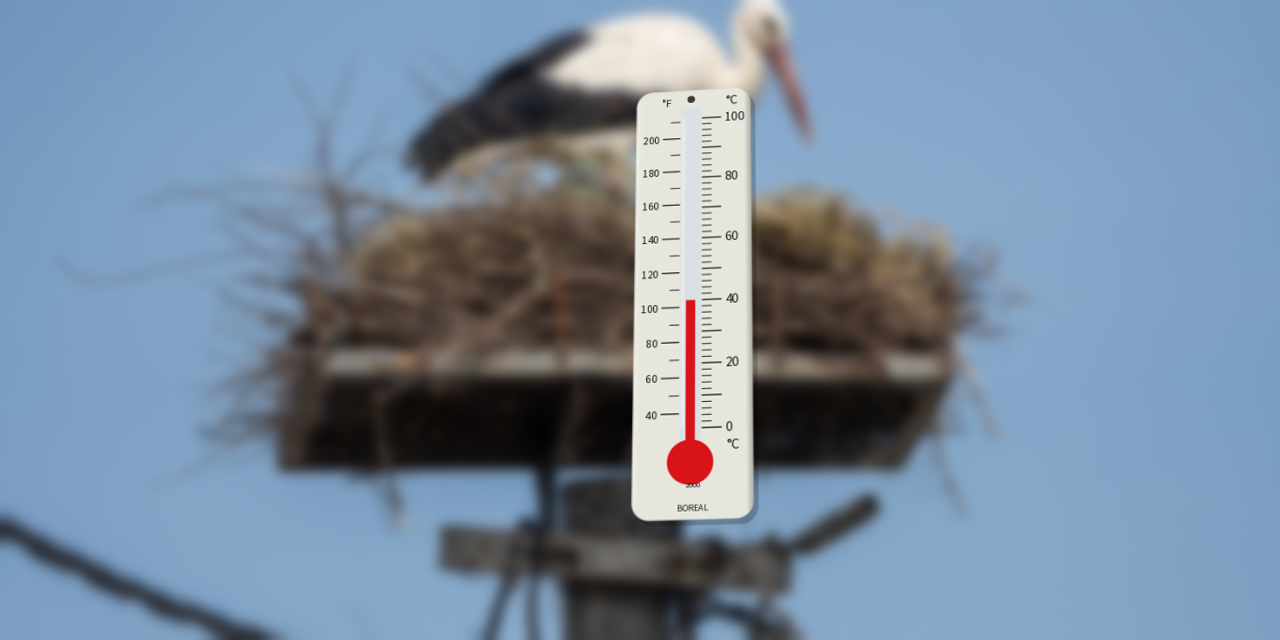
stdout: 40 °C
